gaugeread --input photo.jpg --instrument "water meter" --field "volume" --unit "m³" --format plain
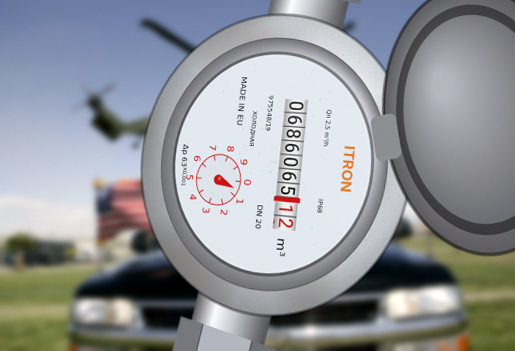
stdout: 686065.120 m³
